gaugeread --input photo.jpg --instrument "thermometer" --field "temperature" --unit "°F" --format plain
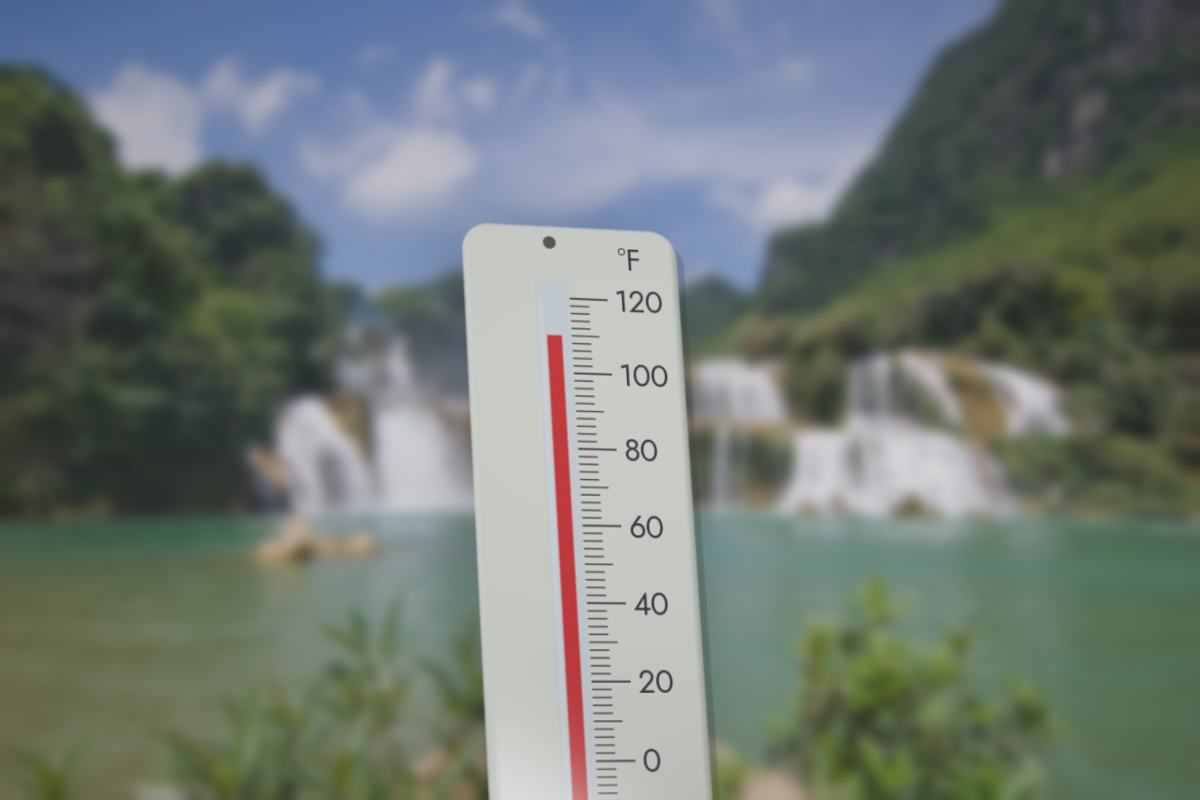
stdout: 110 °F
